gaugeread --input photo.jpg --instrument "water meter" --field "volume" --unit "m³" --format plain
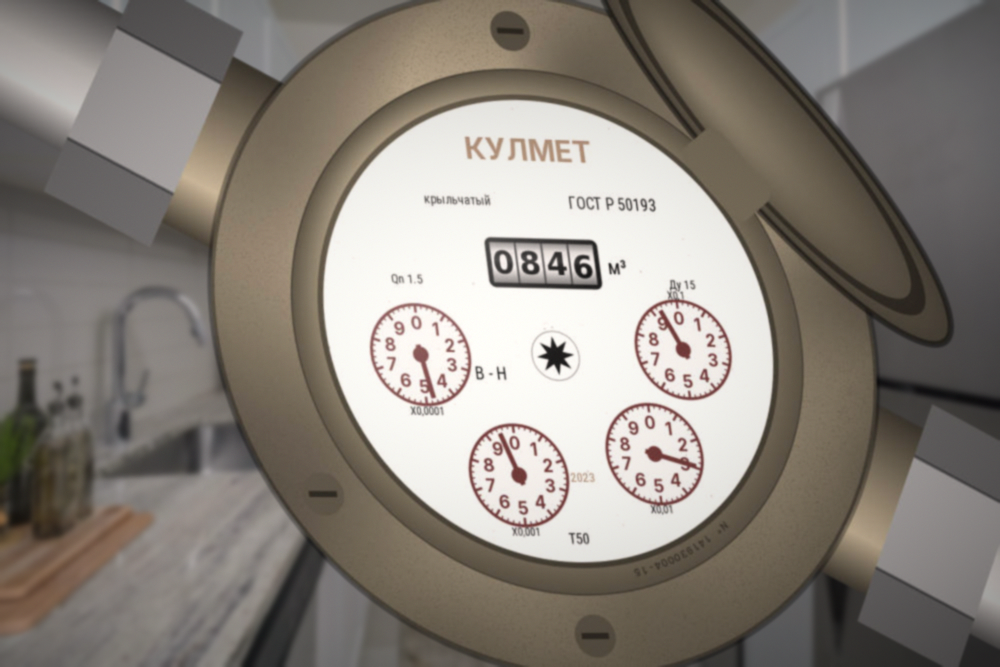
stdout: 845.9294 m³
